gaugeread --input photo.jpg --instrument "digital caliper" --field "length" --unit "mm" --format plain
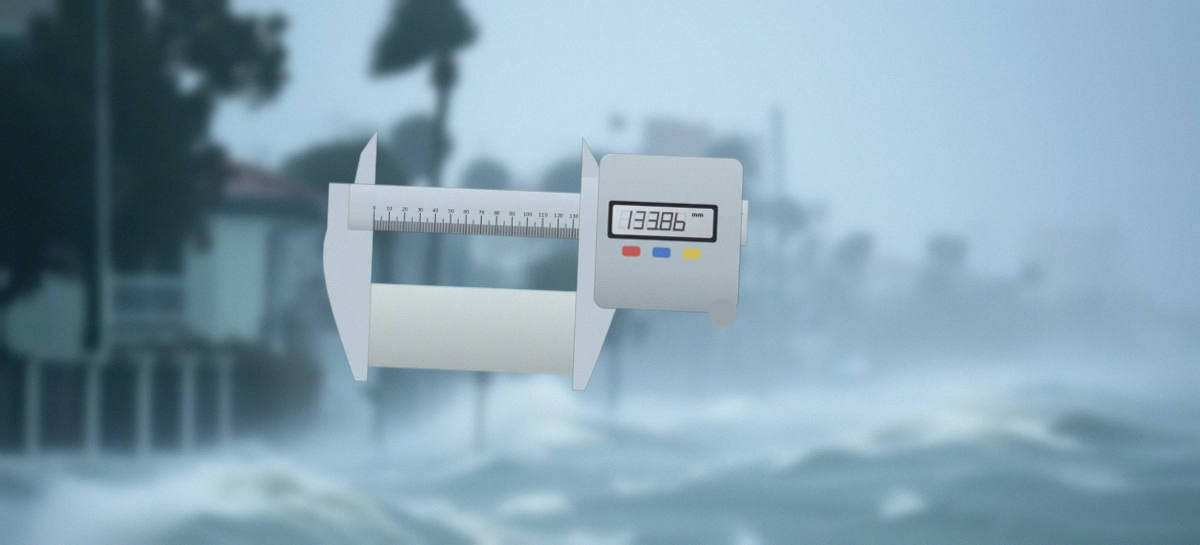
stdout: 133.86 mm
